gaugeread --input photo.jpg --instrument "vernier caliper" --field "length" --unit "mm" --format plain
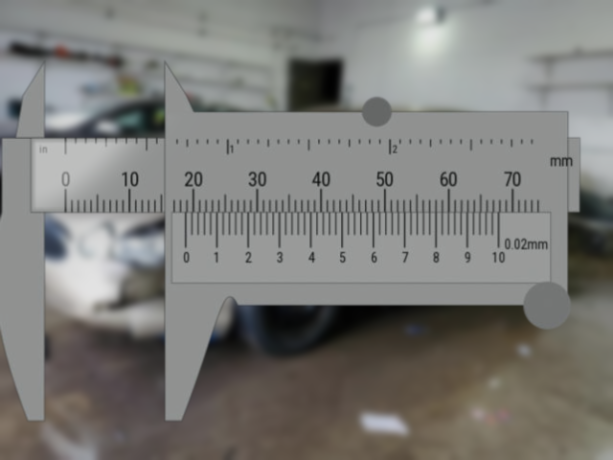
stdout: 18.8 mm
